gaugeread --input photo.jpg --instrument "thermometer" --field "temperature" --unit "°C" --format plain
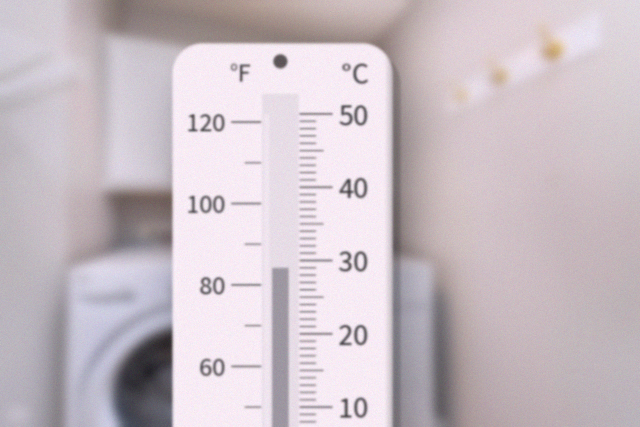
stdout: 29 °C
